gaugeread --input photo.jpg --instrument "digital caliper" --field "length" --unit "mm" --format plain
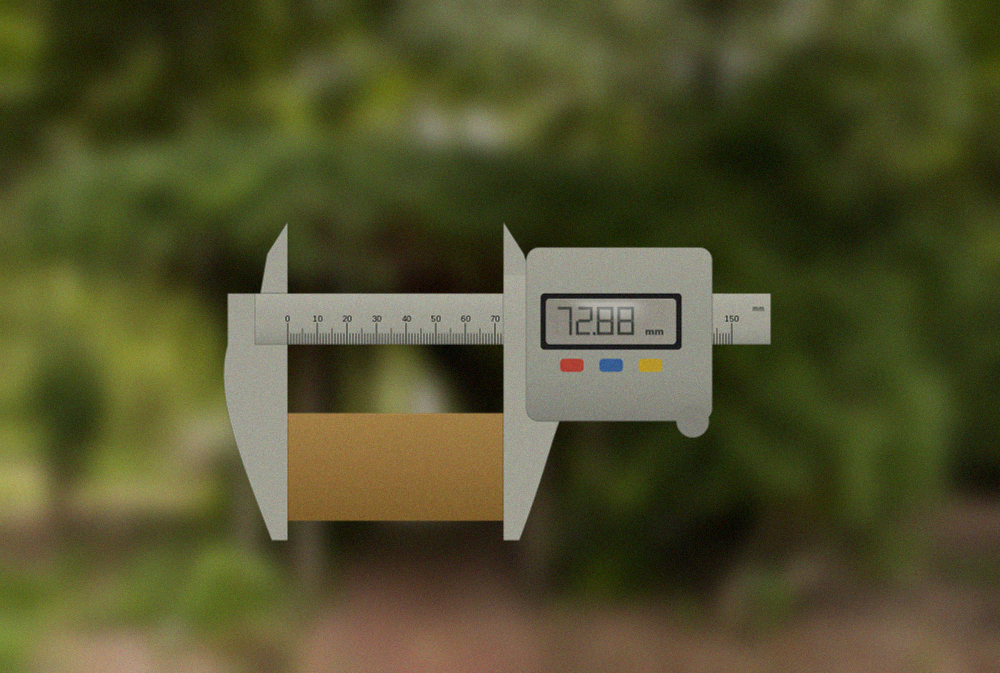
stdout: 72.88 mm
